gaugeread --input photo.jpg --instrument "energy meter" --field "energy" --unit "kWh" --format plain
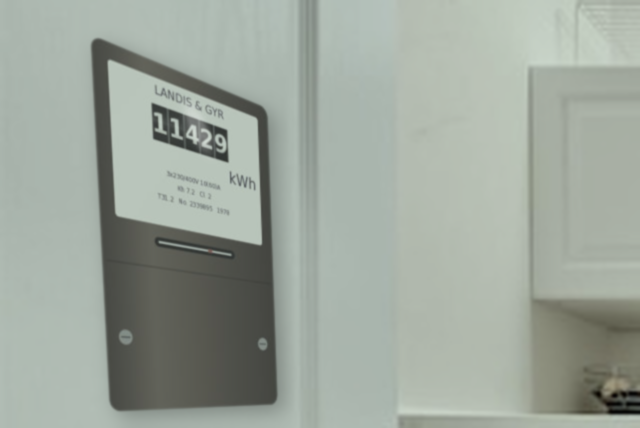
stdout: 11429 kWh
